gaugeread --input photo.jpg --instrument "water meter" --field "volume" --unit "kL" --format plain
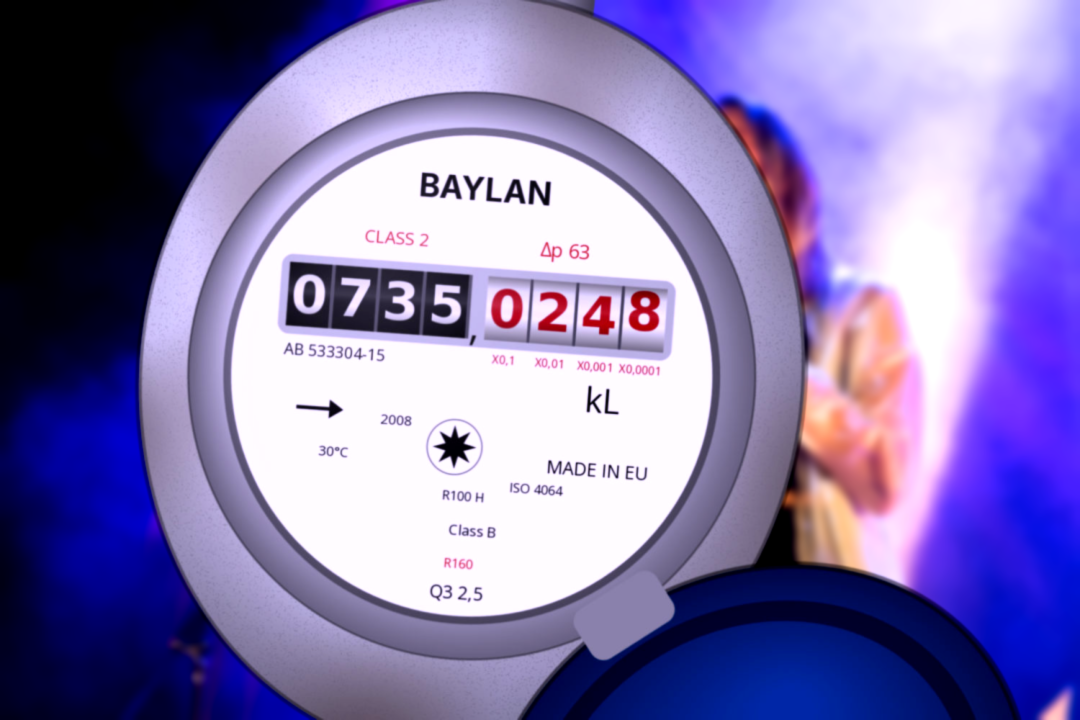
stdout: 735.0248 kL
